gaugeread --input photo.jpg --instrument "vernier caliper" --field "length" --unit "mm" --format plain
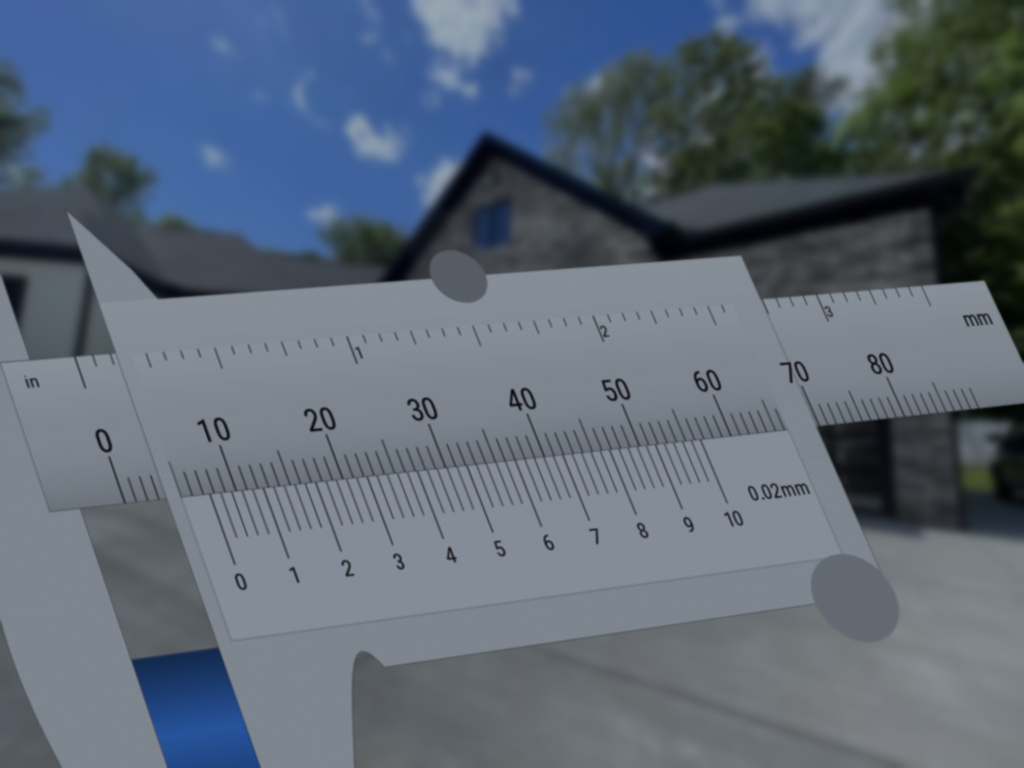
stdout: 7.6 mm
